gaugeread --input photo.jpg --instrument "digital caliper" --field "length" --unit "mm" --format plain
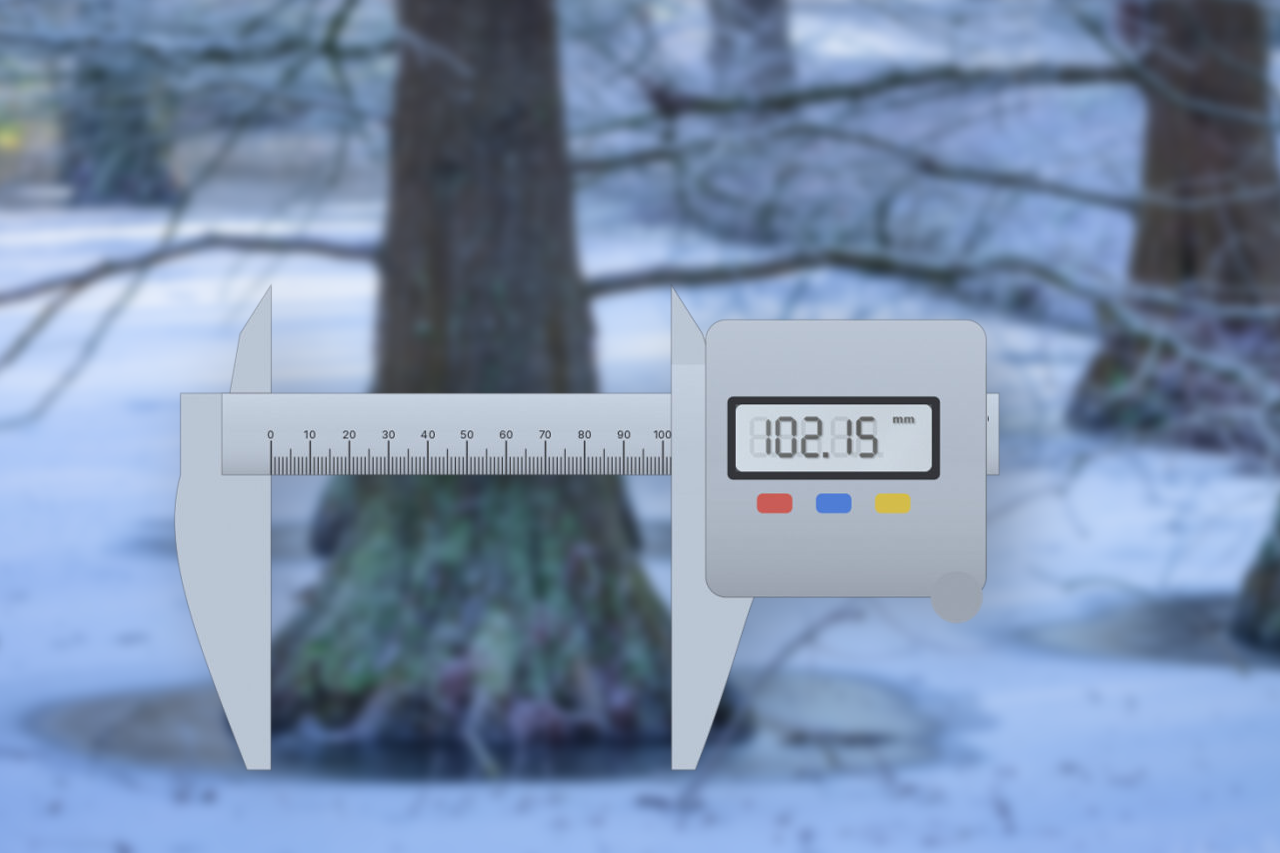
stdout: 102.15 mm
